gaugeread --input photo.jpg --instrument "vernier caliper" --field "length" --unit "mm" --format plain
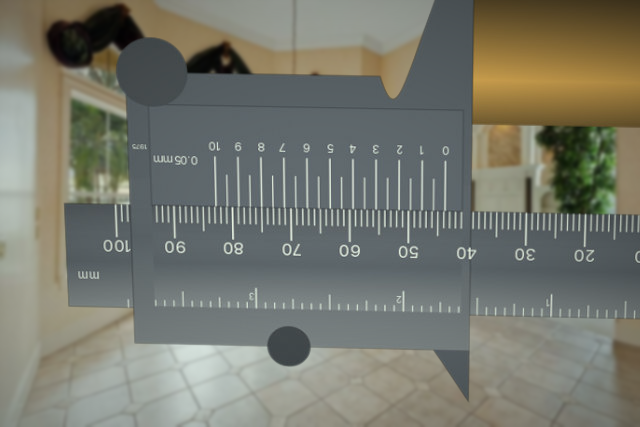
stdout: 43.8 mm
